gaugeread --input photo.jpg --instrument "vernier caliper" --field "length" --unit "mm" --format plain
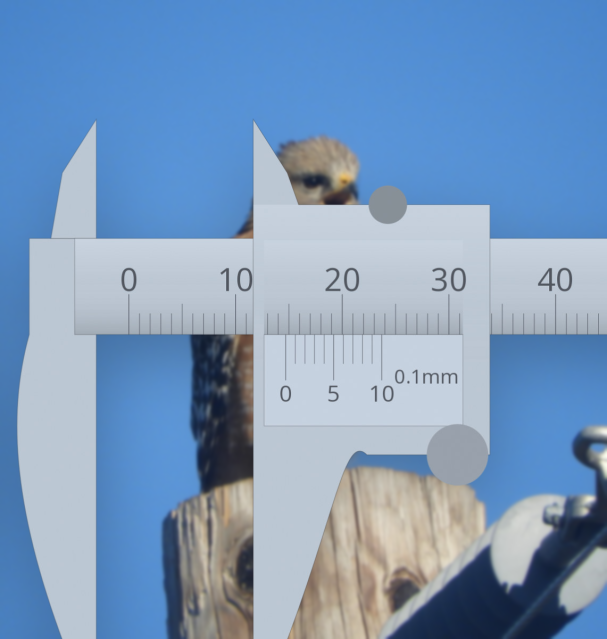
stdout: 14.7 mm
